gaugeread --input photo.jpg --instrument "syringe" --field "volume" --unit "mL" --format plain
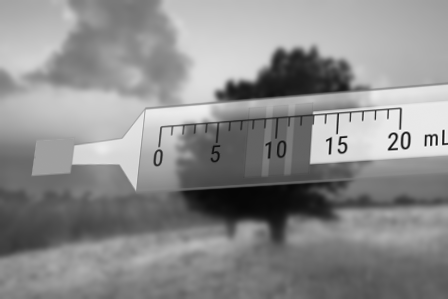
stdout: 7.5 mL
